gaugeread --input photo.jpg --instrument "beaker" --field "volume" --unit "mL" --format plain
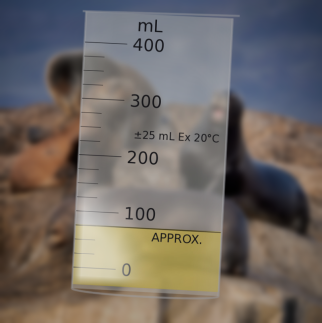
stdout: 75 mL
